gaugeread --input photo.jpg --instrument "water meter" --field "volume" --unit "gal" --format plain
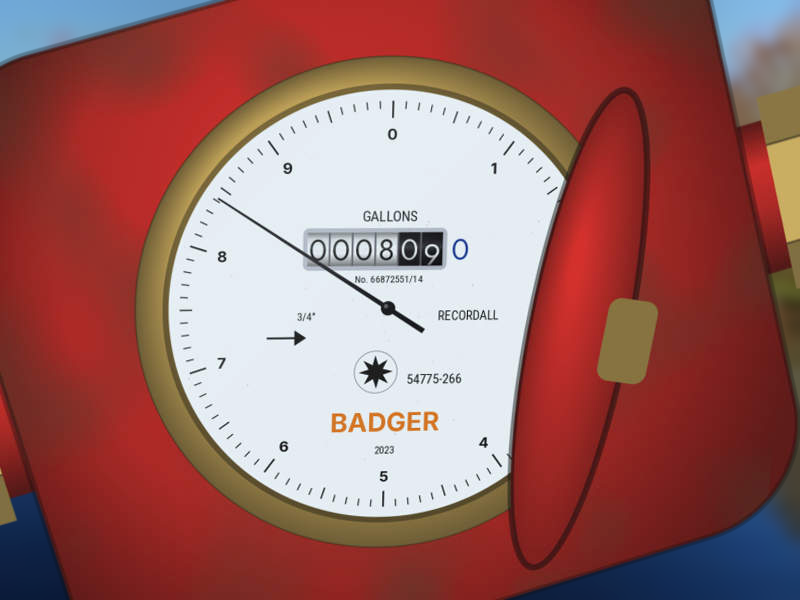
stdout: 8088.4 gal
